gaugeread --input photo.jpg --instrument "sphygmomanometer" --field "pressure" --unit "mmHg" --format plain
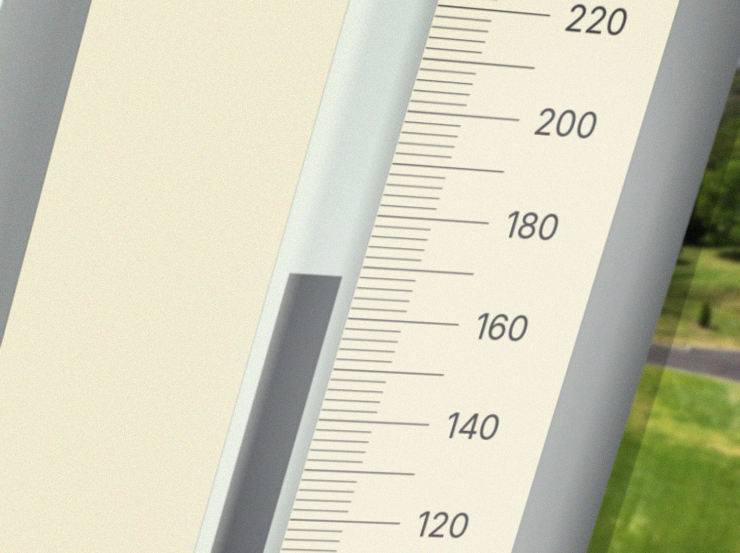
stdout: 168 mmHg
